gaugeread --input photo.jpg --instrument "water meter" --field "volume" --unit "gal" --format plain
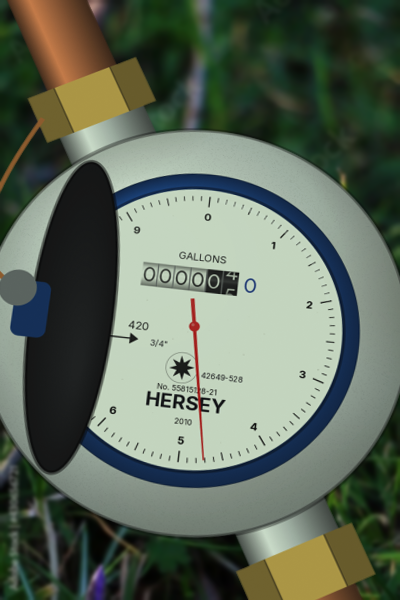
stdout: 44.7 gal
